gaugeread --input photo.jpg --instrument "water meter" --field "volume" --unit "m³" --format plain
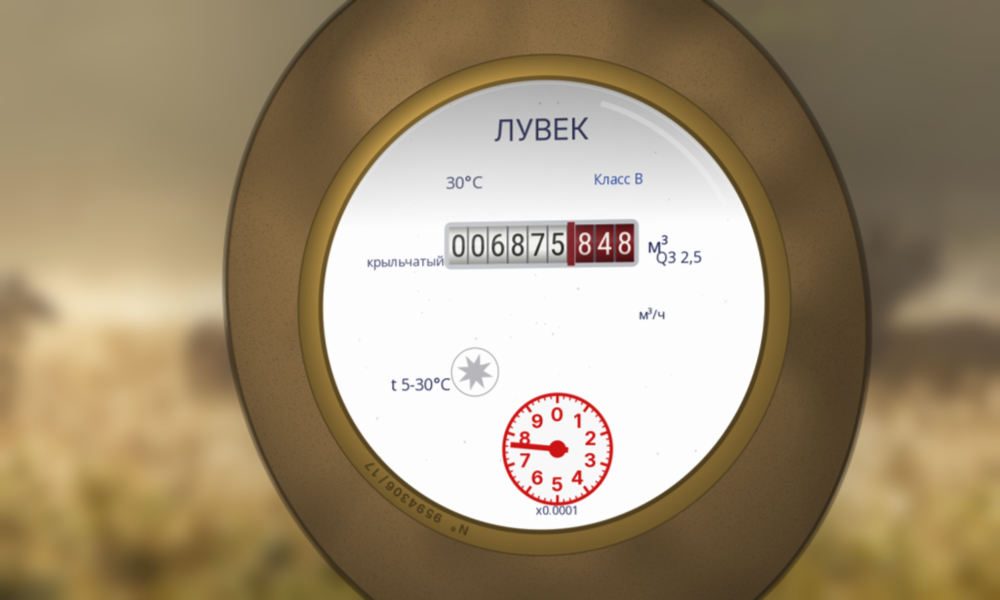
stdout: 6875.8487 m³
